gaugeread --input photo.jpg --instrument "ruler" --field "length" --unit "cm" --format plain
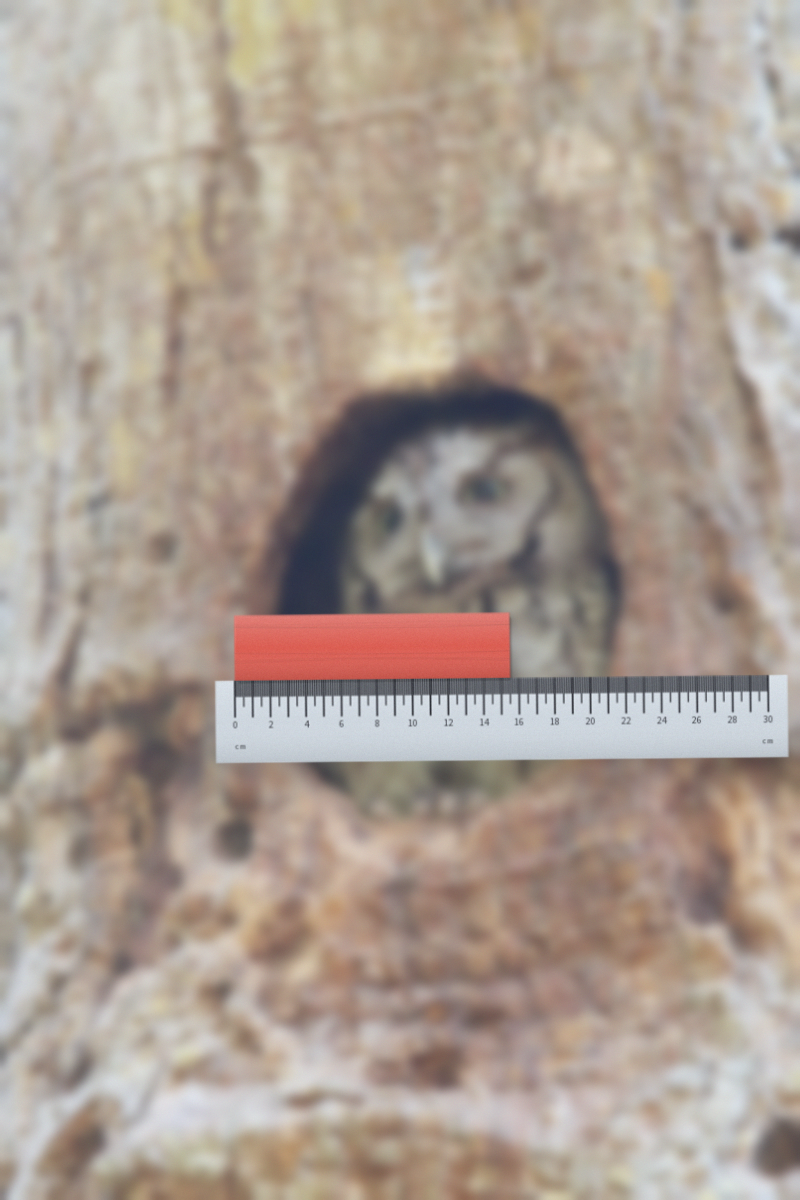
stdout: 15.5 cm
